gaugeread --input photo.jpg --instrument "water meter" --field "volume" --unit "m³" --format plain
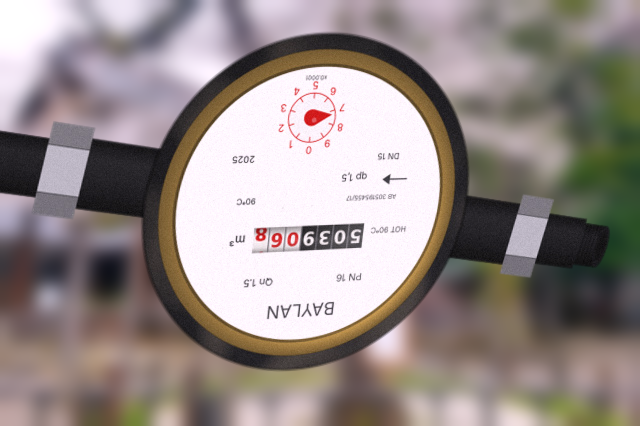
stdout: 5039.0677 m³
